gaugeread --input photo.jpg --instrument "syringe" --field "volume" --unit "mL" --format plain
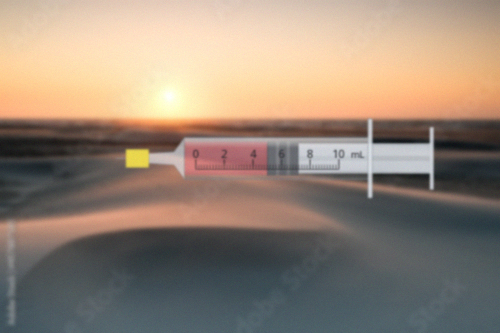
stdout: 5 mL
